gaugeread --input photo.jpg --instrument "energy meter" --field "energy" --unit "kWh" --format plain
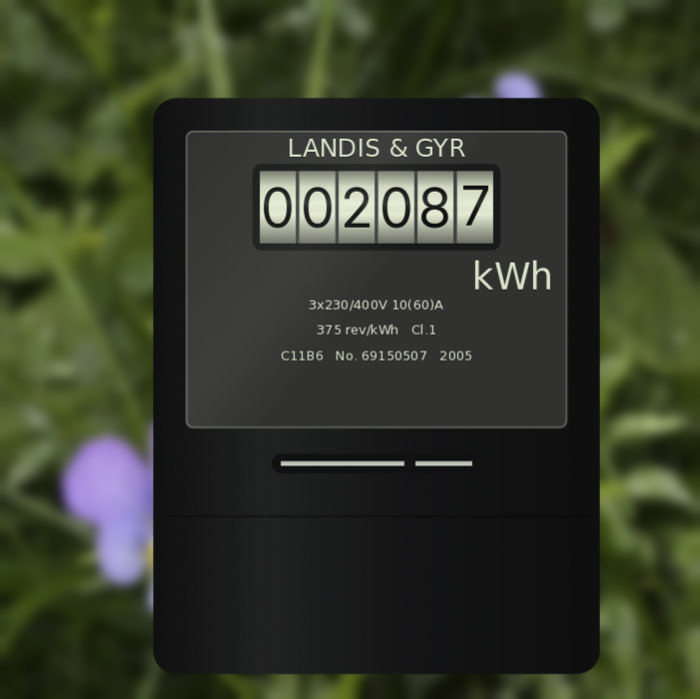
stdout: 2087 kWh
